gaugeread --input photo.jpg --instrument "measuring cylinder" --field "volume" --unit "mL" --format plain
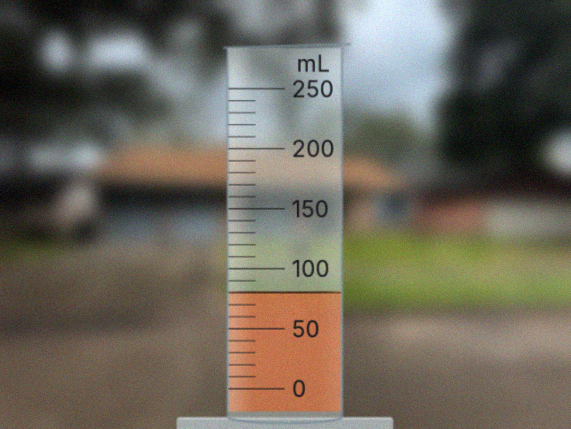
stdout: 80 mL
